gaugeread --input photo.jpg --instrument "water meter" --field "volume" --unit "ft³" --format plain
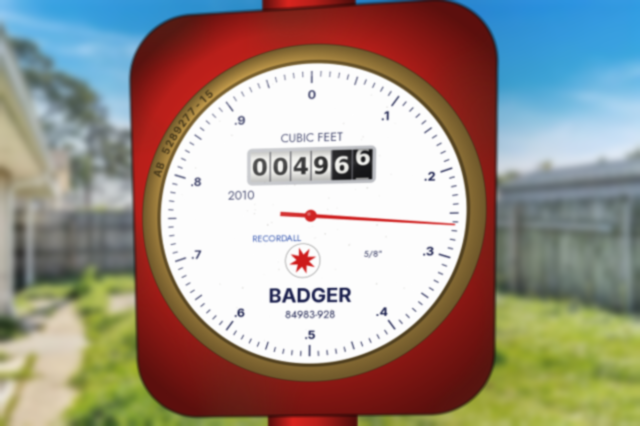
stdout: 4966.26 ft³
